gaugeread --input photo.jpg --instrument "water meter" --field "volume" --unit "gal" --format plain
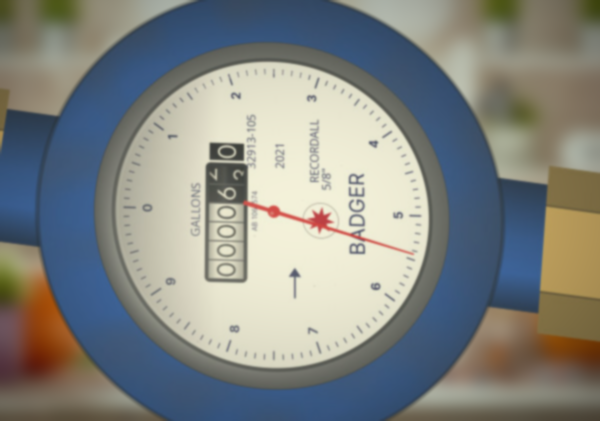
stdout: 625.4 gal
